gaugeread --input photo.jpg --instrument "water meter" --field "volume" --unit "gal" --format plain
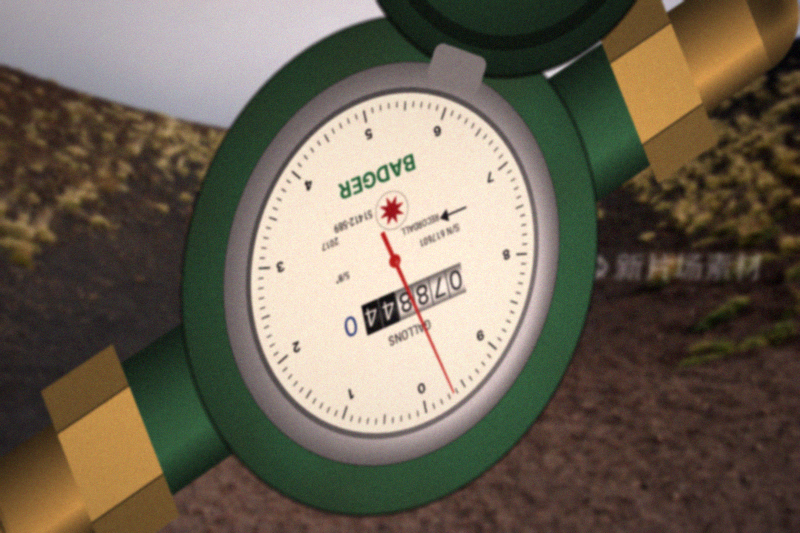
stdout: 788439.6 gal
